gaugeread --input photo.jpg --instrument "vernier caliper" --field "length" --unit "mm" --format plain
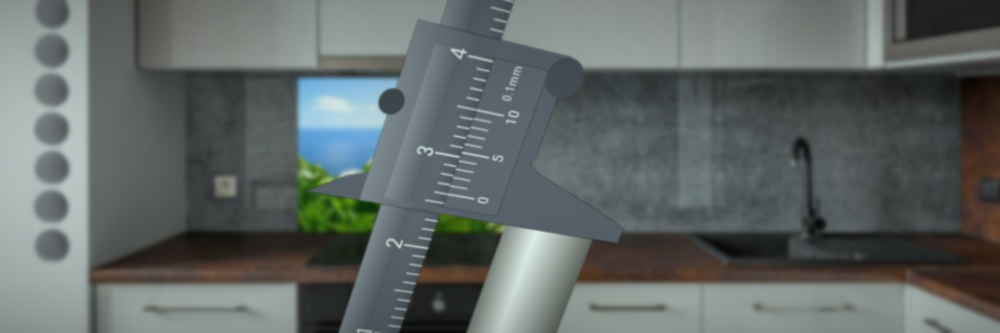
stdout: 26.0 mm
